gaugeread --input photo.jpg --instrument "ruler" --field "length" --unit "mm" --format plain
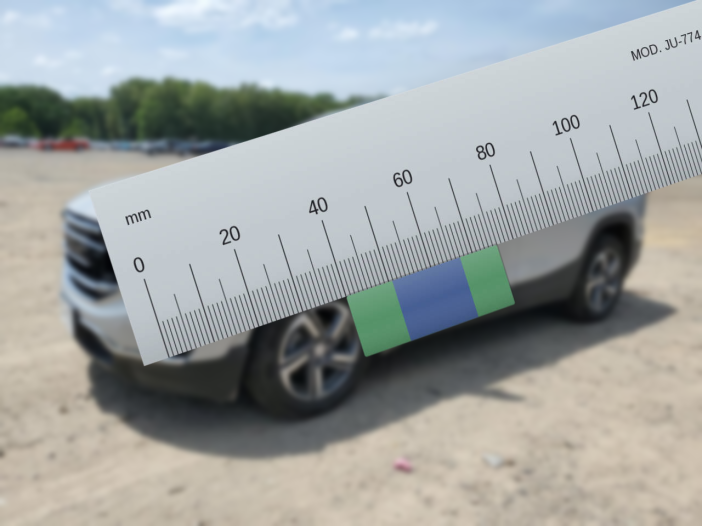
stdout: 36 mm
